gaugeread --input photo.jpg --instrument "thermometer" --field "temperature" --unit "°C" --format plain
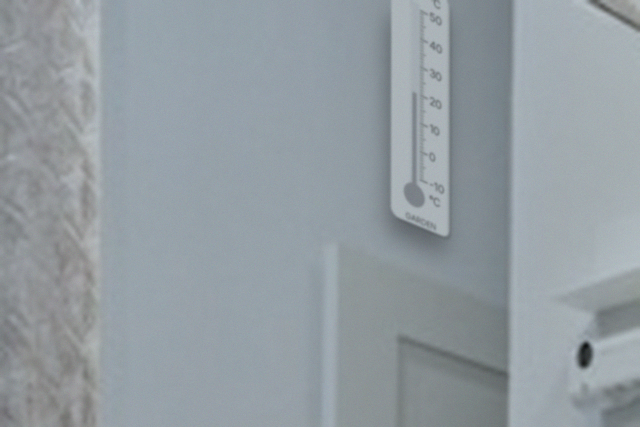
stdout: 20 °C
